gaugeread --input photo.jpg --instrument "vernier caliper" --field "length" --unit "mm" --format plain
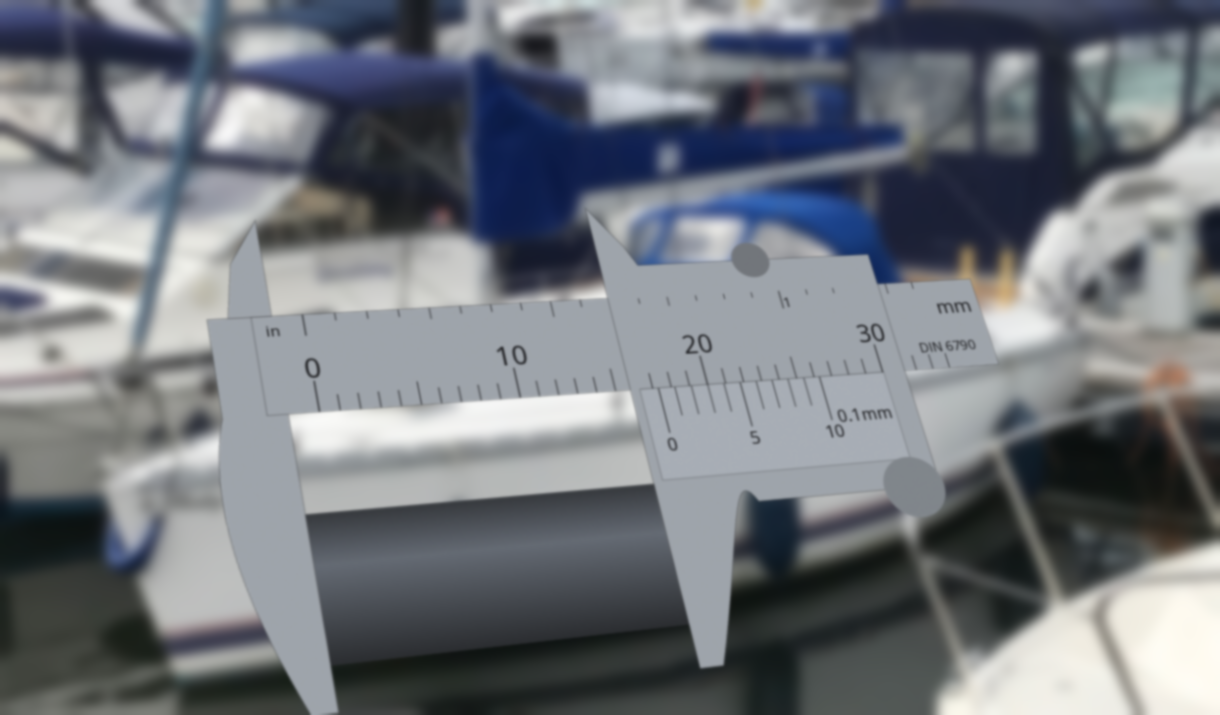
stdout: 17.3 mm
